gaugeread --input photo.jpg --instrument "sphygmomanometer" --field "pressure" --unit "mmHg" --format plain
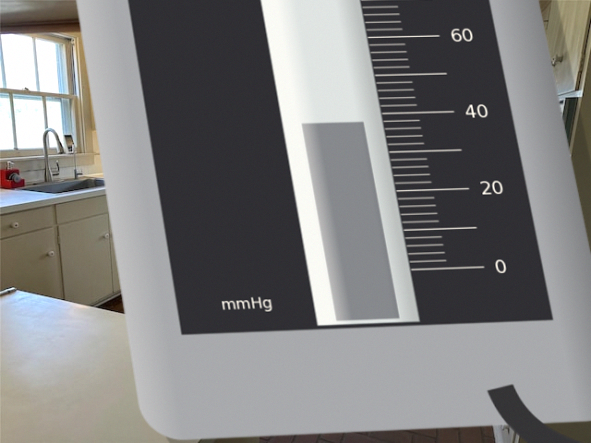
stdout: 38 mmHg
